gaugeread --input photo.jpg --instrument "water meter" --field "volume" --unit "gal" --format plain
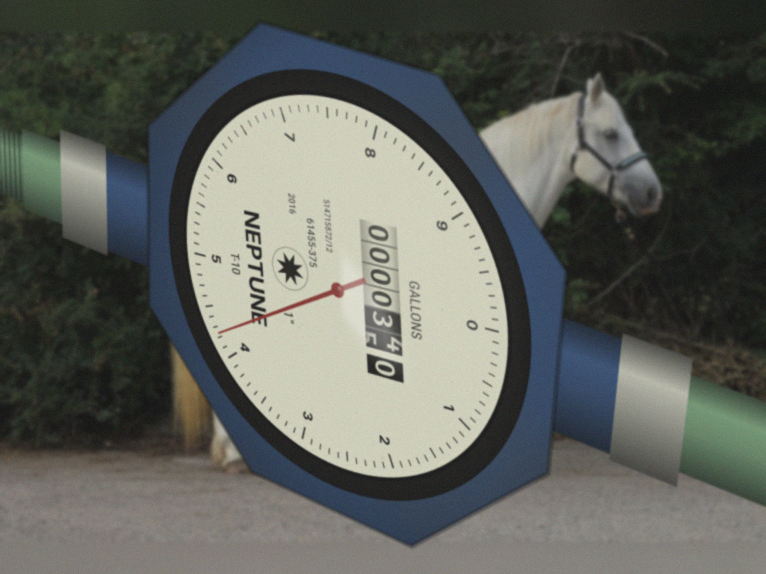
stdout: 344.2 gal
